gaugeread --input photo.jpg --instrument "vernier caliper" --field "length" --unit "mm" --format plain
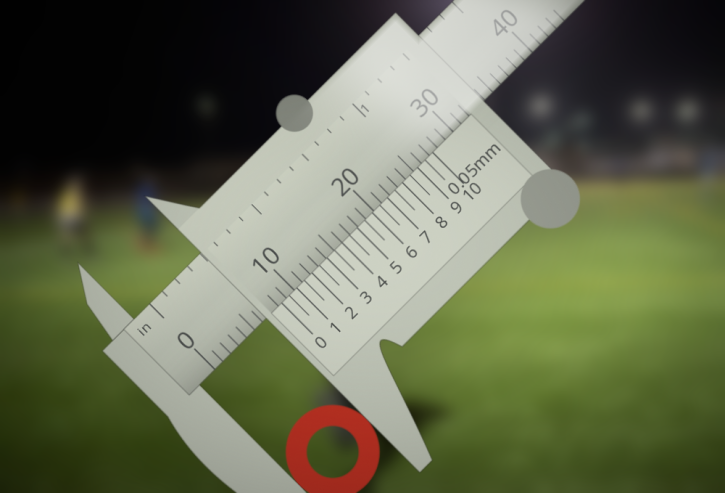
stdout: 8.4 mm
